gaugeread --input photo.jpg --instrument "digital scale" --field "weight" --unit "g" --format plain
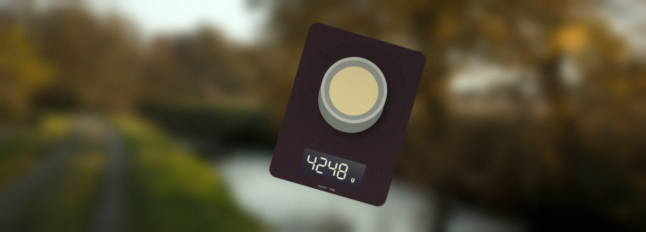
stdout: 4248 g
